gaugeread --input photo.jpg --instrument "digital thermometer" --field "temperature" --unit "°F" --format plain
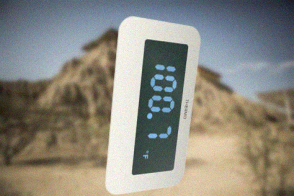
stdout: 100.7 °F
